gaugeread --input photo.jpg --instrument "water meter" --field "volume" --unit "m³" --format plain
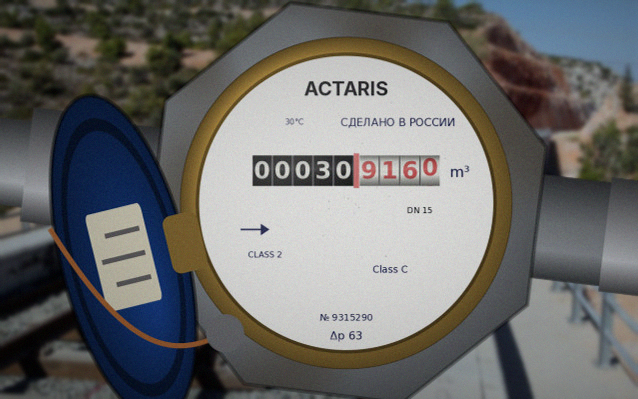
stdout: 30.9160 m³
